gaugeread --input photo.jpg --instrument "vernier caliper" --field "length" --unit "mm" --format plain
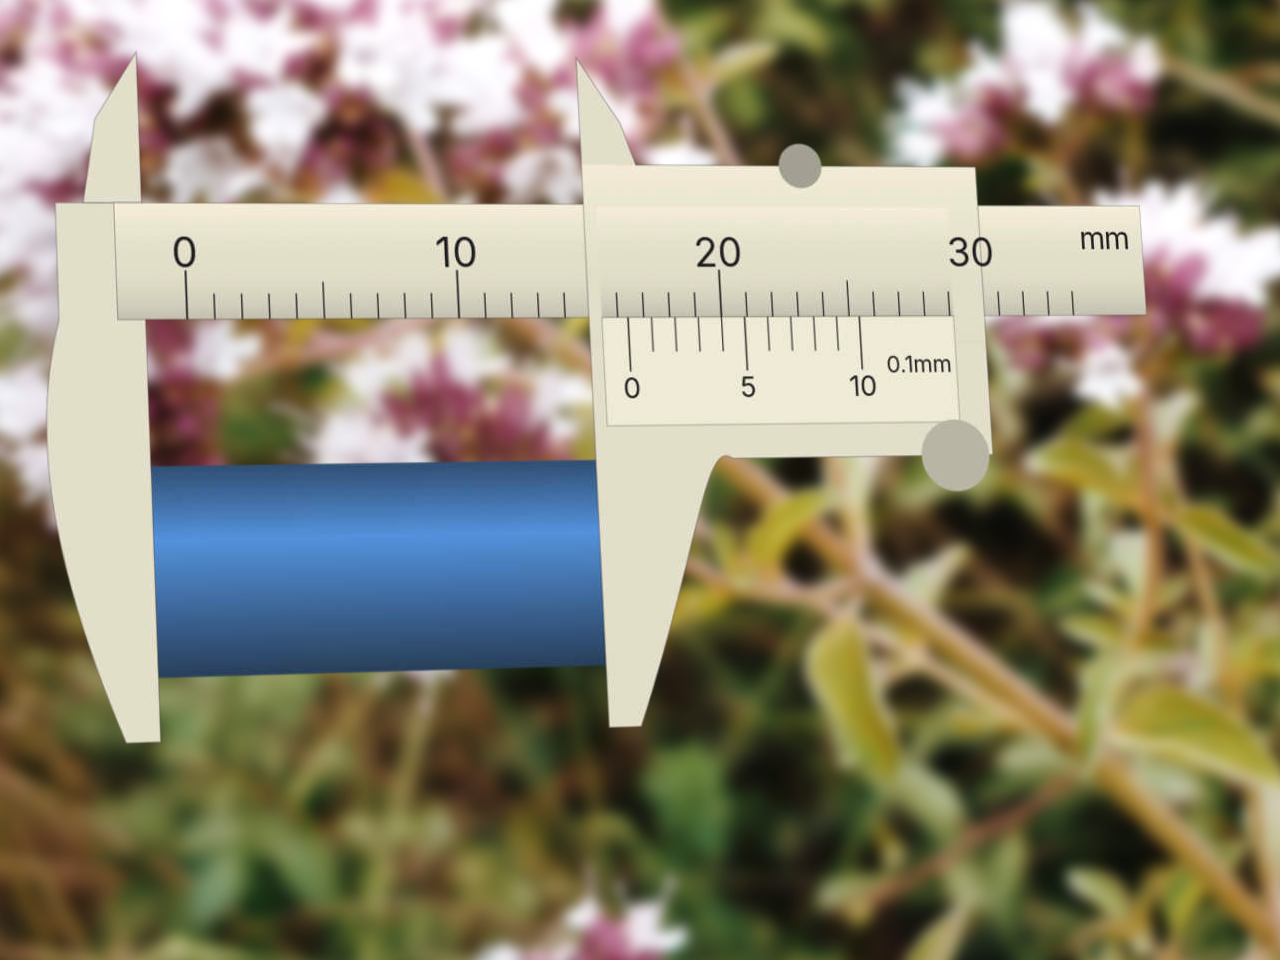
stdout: 16.4 mm
